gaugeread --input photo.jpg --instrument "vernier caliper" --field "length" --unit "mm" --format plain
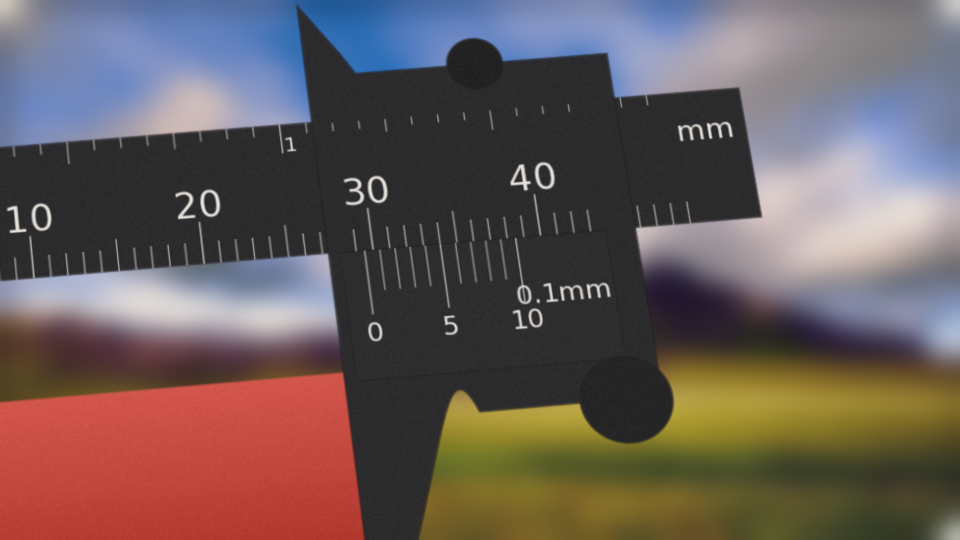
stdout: 29.5 mm
